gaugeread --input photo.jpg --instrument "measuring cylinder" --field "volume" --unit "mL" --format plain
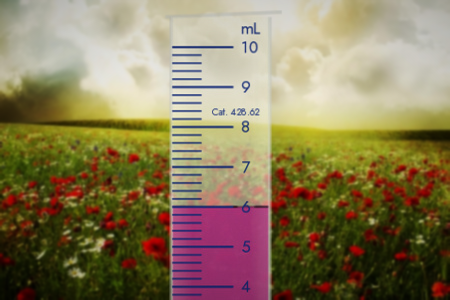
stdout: 6 mL
